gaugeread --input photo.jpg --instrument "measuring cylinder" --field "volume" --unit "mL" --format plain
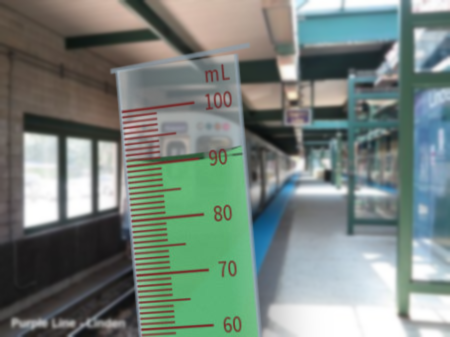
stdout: 90 mL
